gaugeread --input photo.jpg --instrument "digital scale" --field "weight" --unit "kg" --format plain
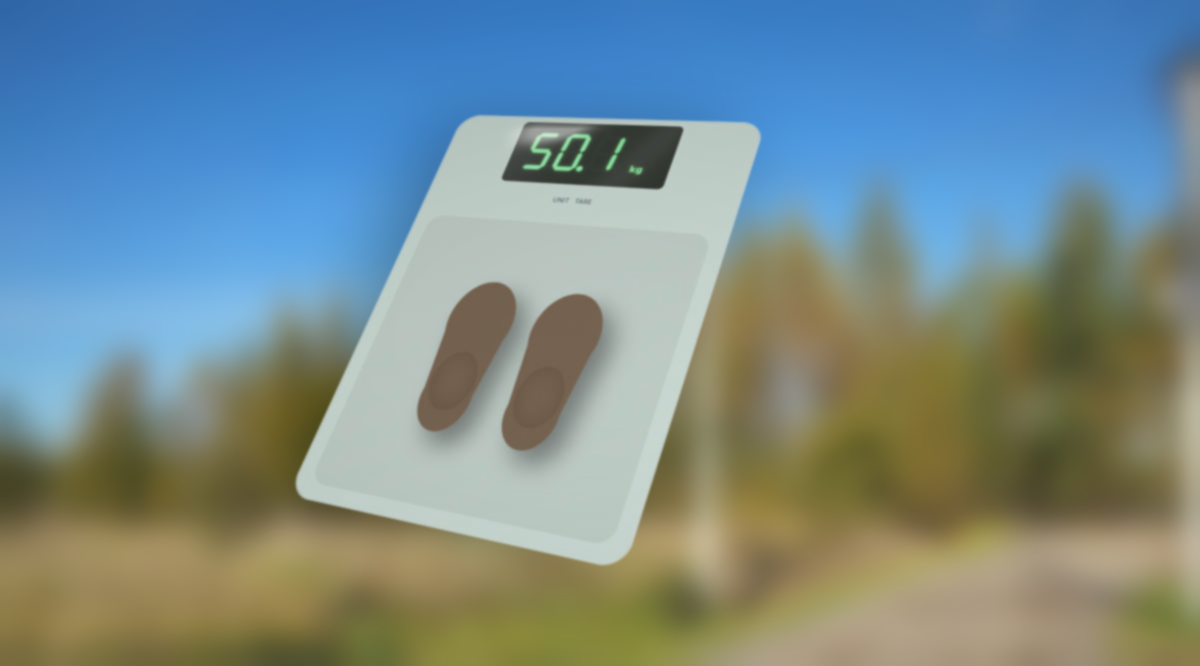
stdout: 50.1 kg
